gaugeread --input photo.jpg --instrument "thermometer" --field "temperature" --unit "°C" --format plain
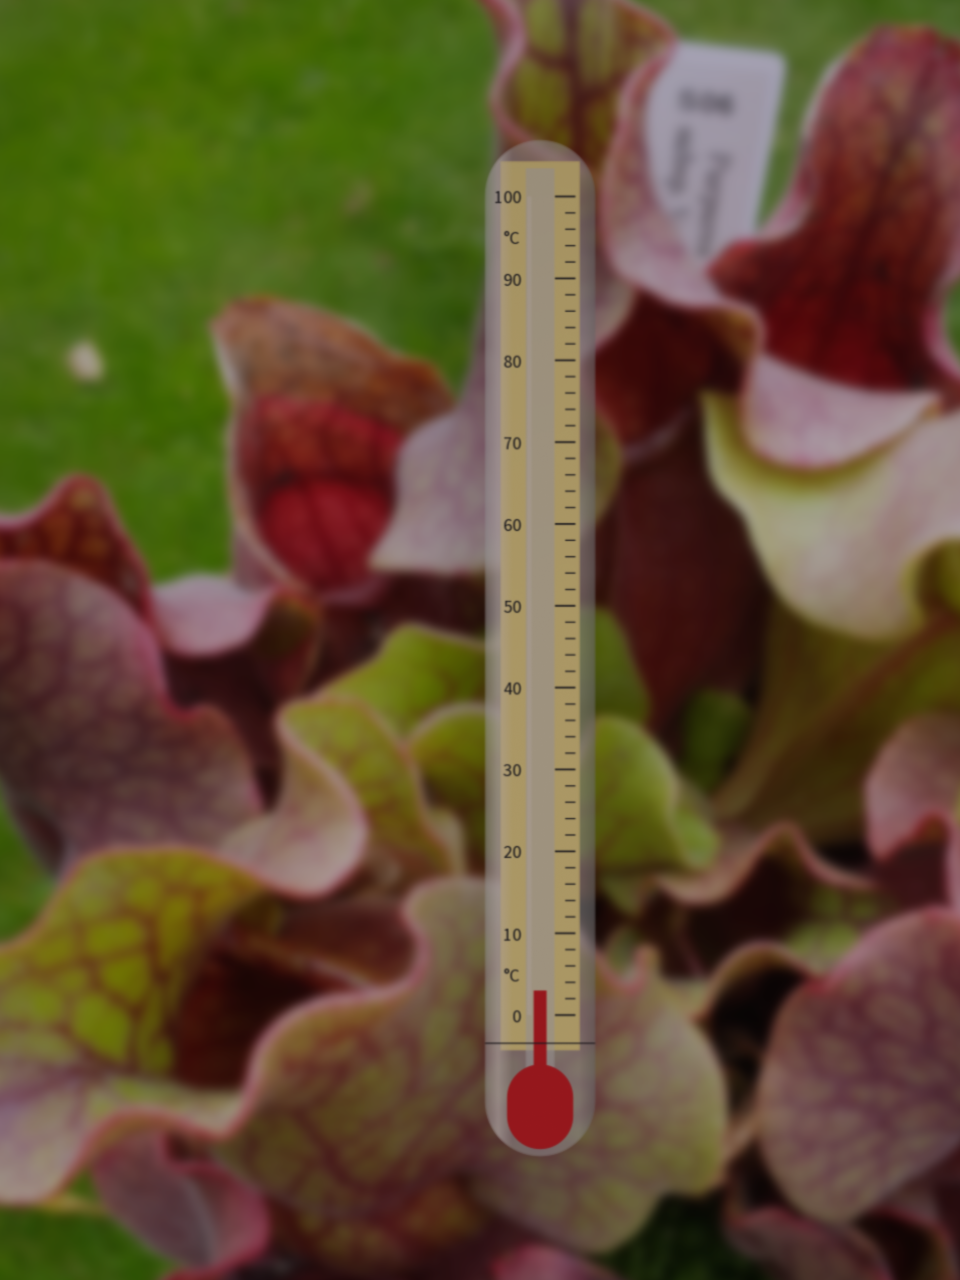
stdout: 3 °C
